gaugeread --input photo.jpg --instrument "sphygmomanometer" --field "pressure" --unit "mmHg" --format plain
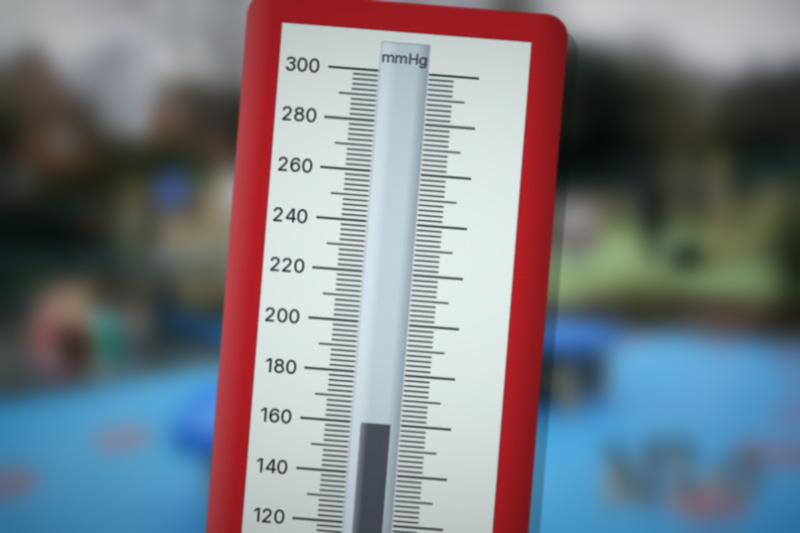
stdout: 160 mmHg
